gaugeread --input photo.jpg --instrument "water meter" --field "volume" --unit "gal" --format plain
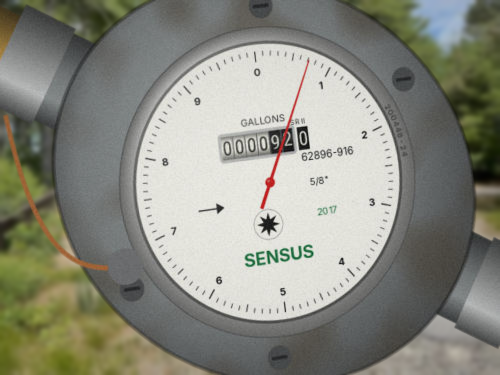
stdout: 920.7 gal
